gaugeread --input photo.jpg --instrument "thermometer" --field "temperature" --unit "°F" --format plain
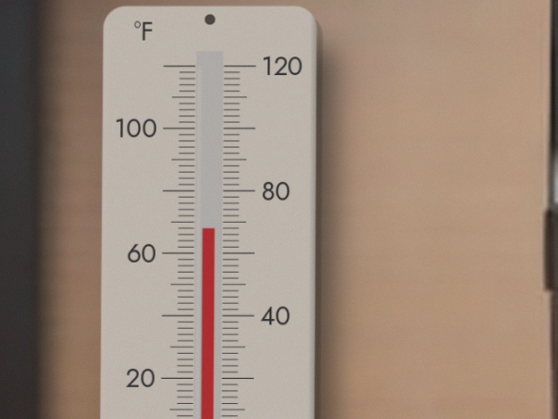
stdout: 68 °F
